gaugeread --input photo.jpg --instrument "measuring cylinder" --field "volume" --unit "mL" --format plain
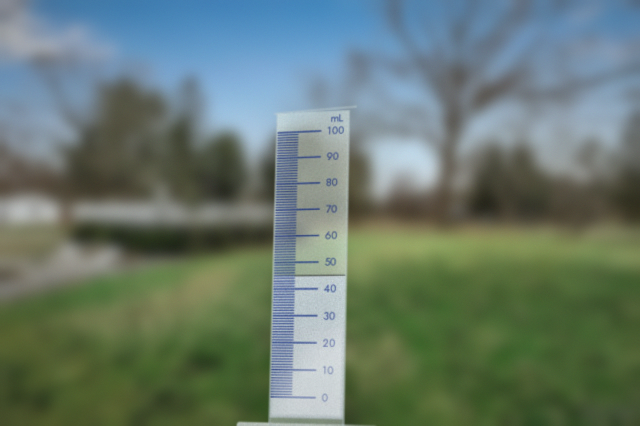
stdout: 45 mL
